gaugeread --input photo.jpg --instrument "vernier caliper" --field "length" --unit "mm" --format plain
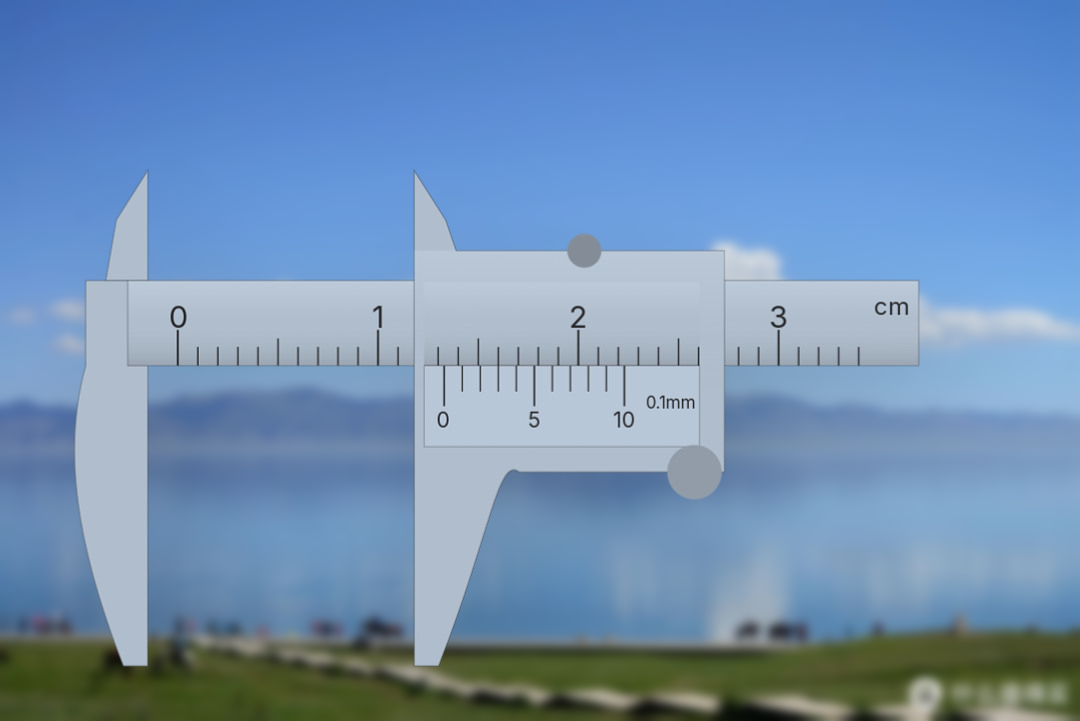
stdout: 13.3 mm
